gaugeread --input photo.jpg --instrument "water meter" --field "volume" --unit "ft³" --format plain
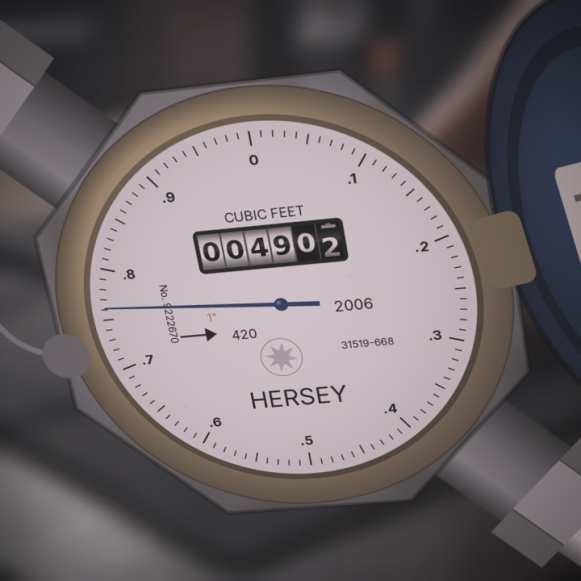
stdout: 4901.76 ft³
